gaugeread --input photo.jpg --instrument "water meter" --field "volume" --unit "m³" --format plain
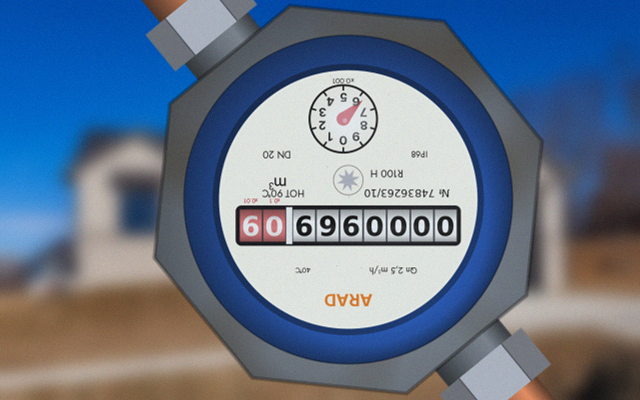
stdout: 969.096 m³
